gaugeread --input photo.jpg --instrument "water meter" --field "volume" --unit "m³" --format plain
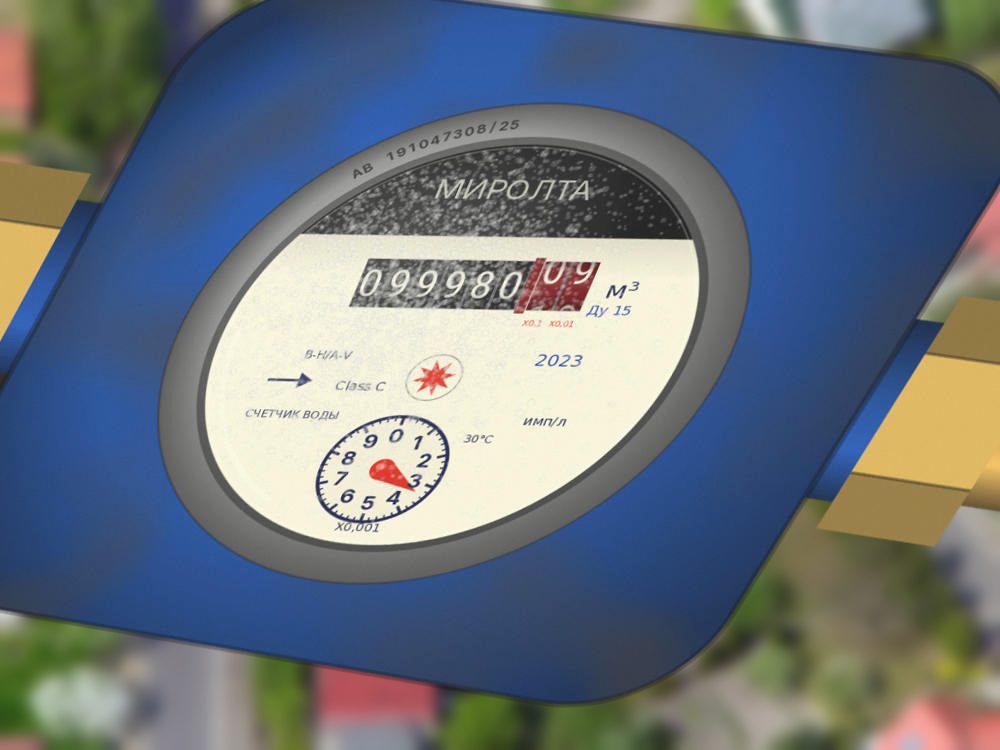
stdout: 99980.093 m³
